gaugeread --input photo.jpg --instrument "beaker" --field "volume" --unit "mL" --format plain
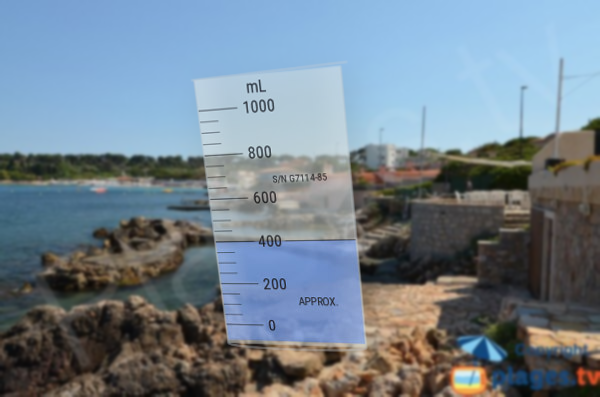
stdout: 400 mL
